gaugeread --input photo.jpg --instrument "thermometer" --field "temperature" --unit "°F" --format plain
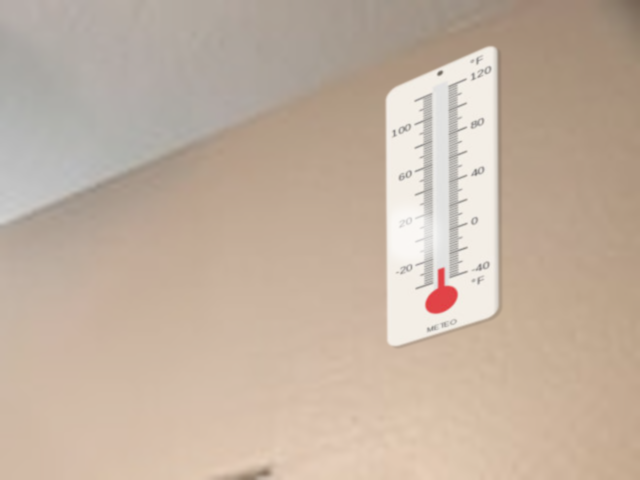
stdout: -30 °F
